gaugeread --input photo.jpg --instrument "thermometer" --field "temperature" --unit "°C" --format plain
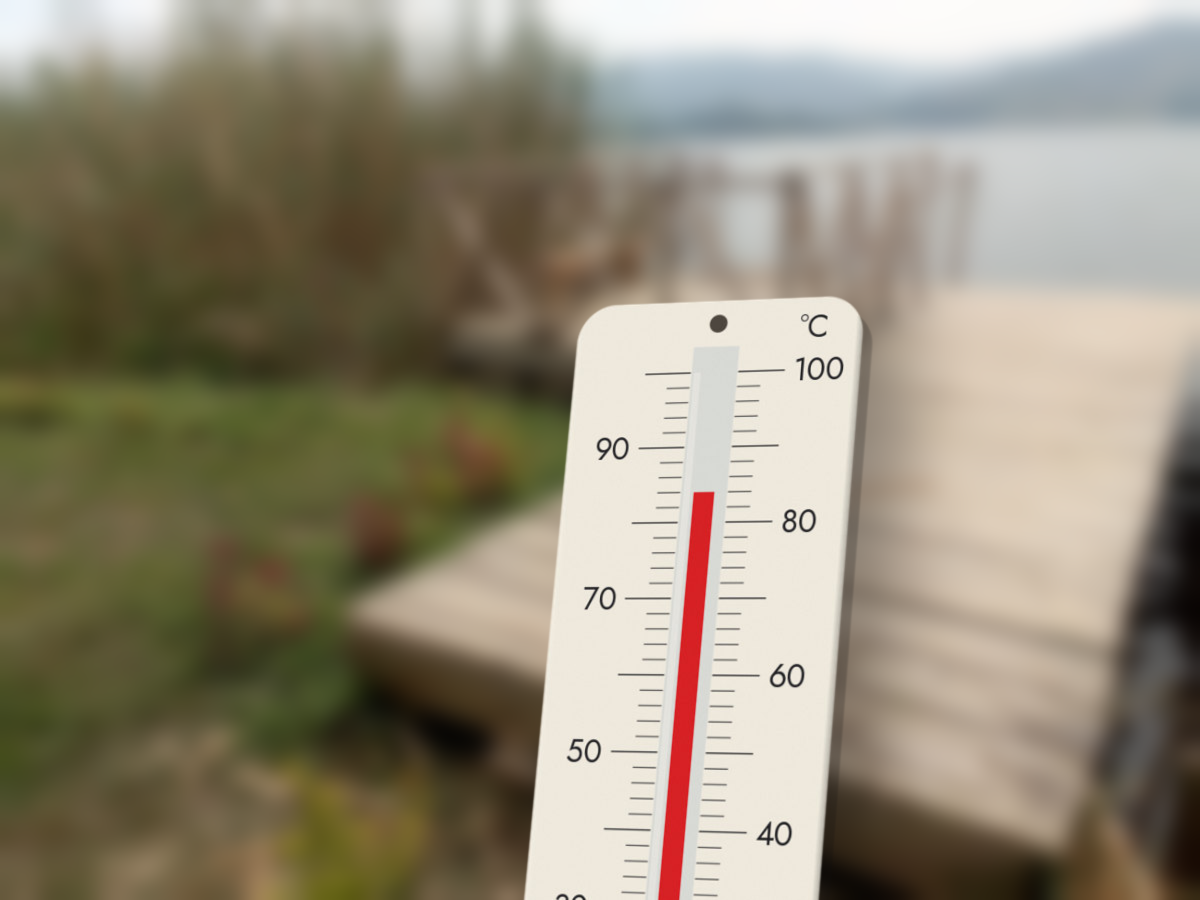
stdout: 84 °C
